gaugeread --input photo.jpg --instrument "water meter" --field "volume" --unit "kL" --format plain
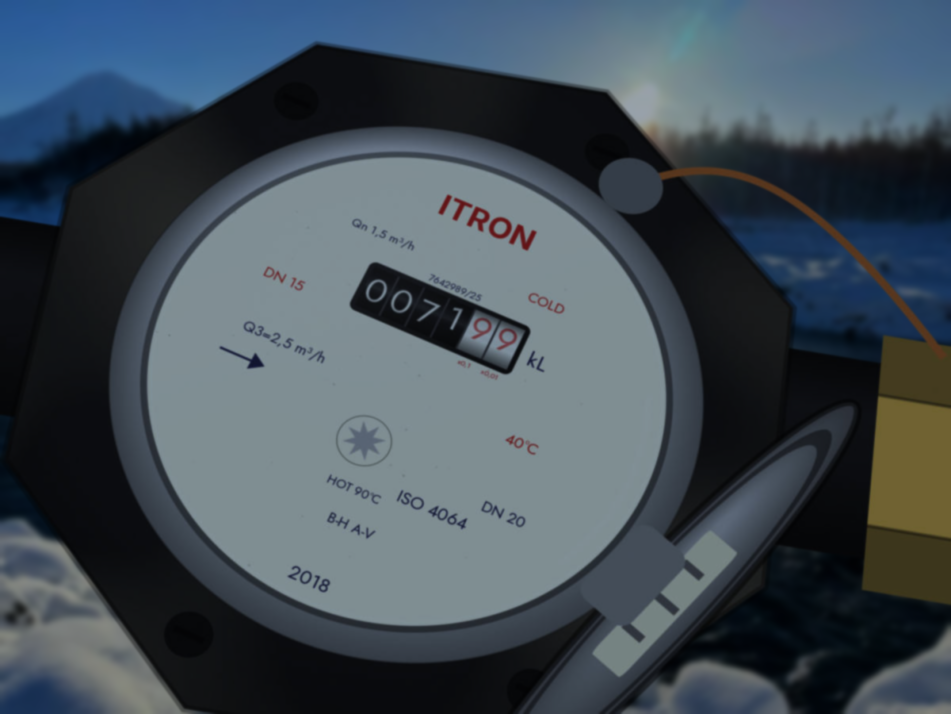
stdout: 71.99 kL
